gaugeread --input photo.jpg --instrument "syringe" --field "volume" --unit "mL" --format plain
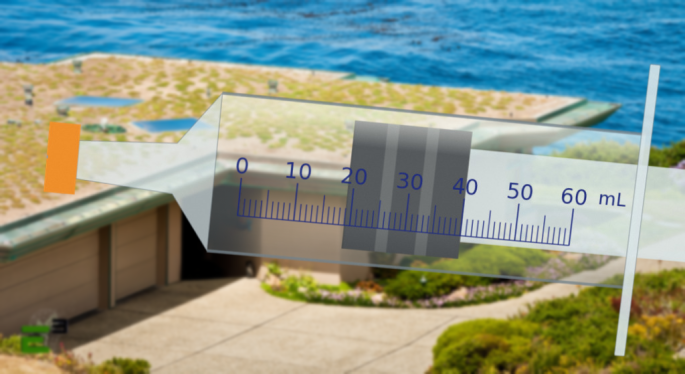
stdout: 19 mL
